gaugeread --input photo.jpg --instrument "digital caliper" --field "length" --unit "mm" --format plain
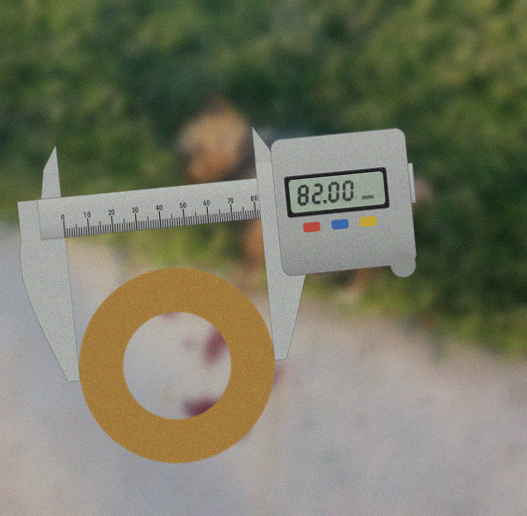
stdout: 82.00 mm
